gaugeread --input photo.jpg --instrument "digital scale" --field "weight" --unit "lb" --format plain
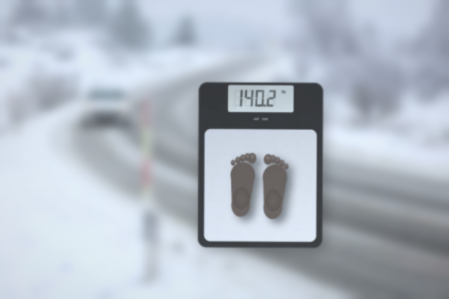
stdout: 140.2 lb
